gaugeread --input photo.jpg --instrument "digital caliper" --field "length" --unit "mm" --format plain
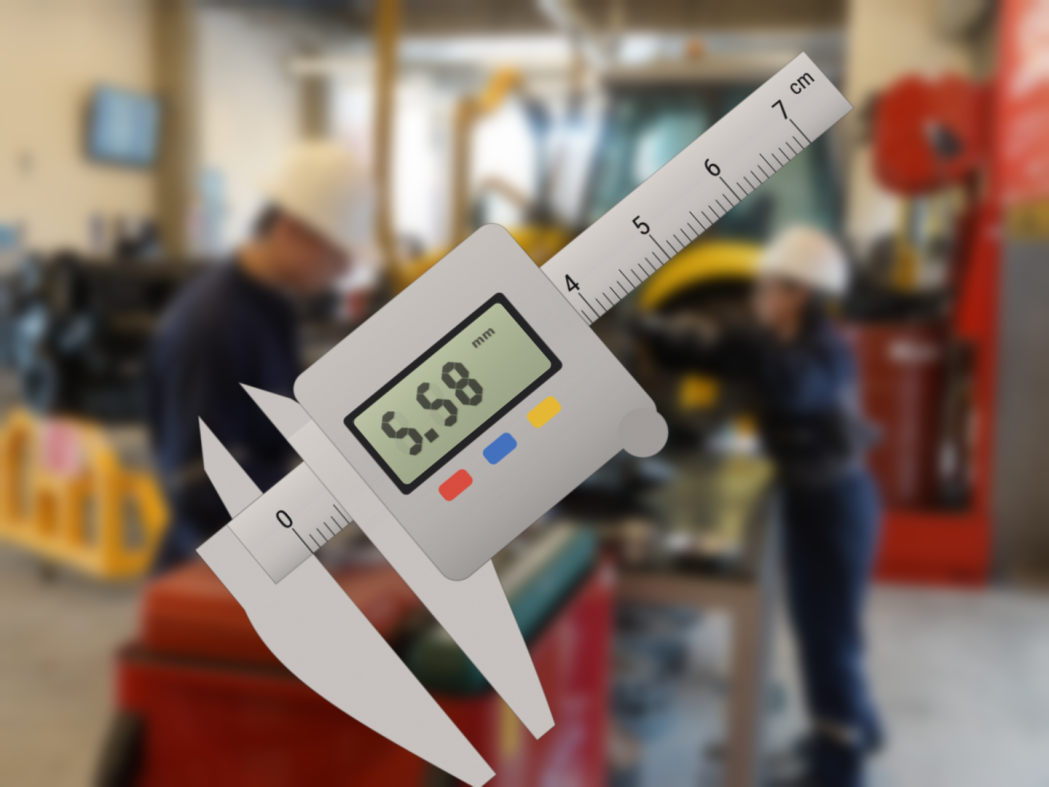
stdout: 5.58 mm
